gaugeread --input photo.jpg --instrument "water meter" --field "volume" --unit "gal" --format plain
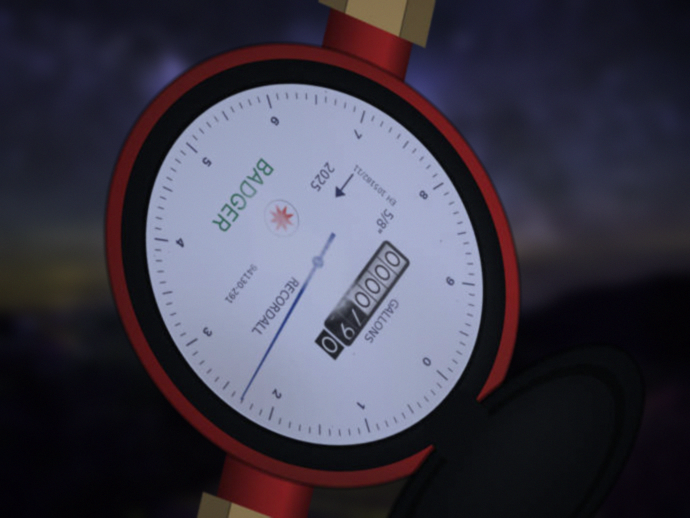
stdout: 792.3 gal
